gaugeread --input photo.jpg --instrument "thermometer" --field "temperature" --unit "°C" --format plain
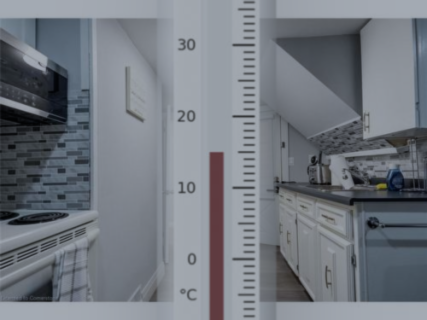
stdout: 15 °C
